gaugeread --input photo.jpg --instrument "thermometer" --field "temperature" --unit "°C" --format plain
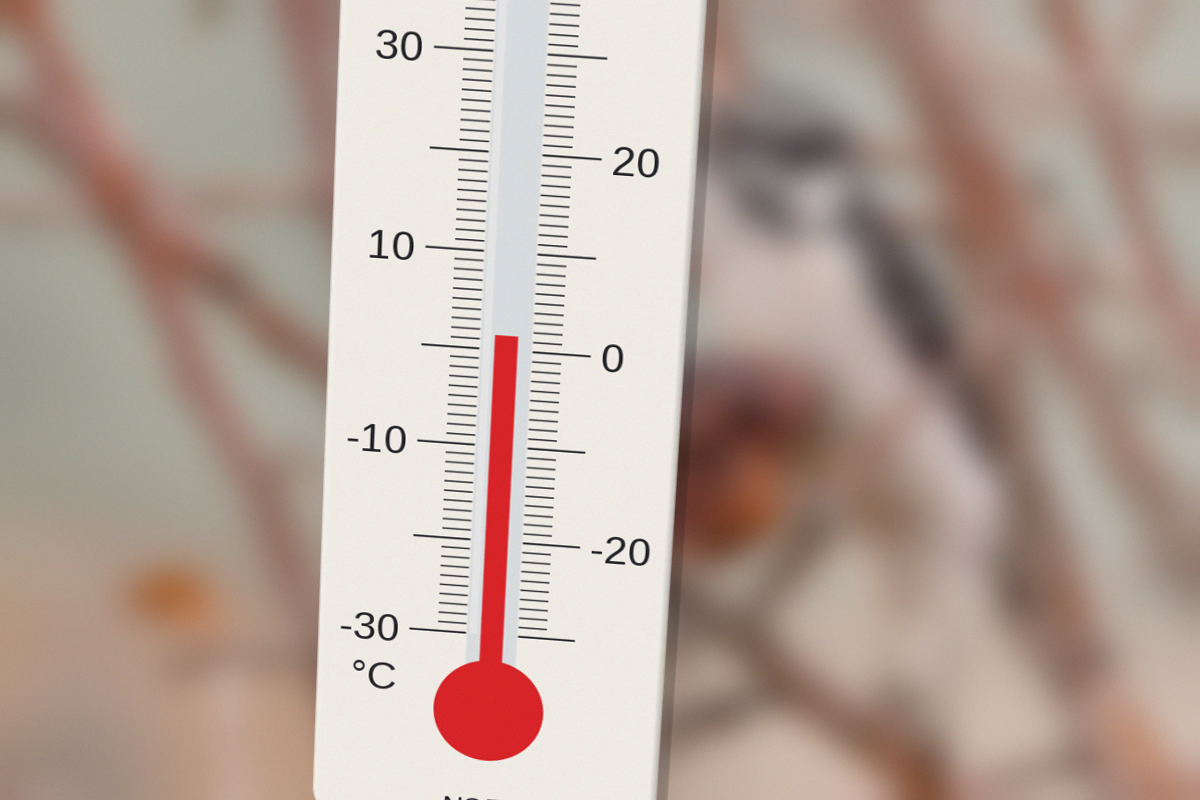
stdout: 1.5 °C
